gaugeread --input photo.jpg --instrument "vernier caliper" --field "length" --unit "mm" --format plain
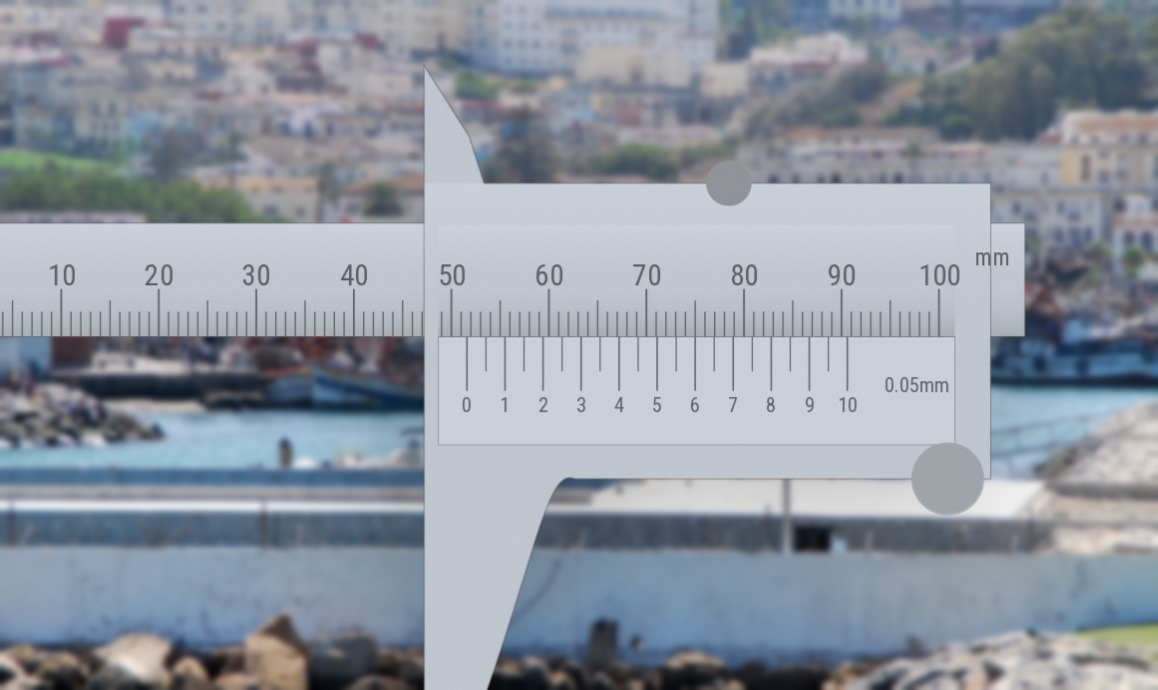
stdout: 51.6 mm
